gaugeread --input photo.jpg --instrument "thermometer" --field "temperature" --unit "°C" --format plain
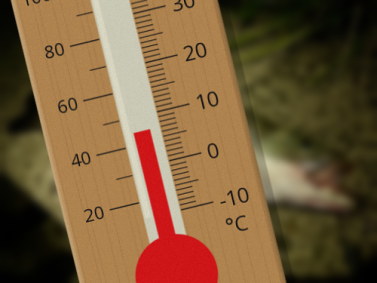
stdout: 7 °C
